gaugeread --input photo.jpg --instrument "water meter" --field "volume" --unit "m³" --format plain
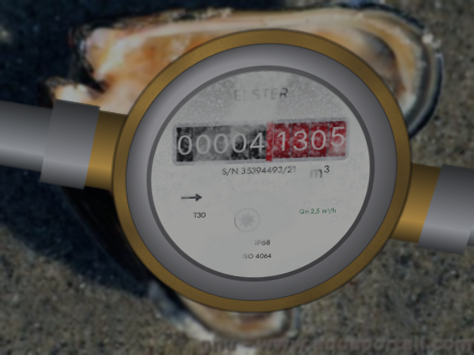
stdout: 4.1305 m³
